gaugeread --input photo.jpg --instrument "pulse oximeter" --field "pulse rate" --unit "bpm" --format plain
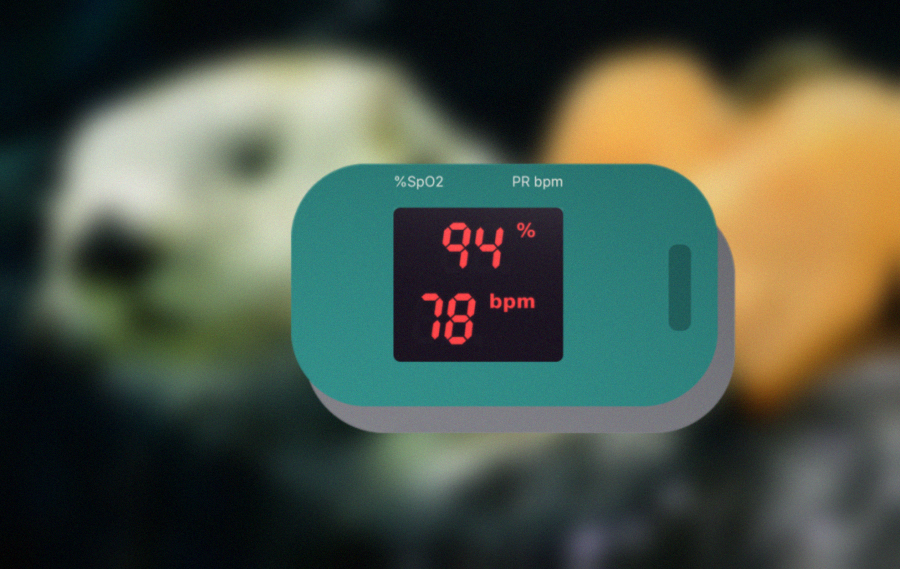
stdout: 78 bpm
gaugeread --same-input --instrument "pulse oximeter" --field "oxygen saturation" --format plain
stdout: 94 %
